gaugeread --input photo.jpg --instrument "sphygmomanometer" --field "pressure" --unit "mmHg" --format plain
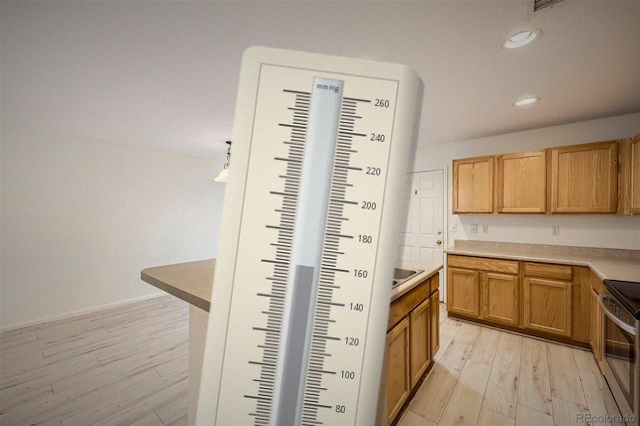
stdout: 160 mmHg
